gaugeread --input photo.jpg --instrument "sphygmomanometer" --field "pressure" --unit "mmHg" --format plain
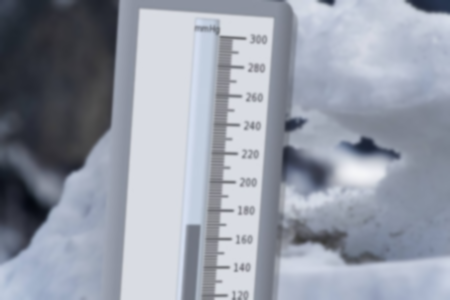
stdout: 170 mmHg
